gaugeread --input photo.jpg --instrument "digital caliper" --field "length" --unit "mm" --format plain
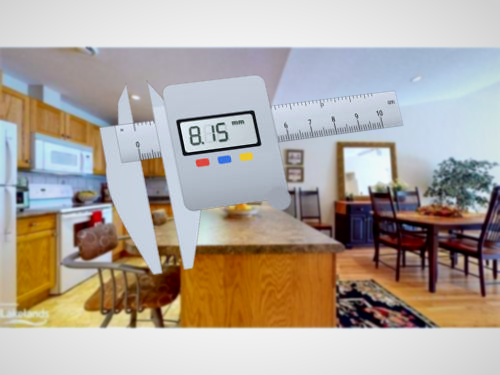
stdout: 8.15 mm
